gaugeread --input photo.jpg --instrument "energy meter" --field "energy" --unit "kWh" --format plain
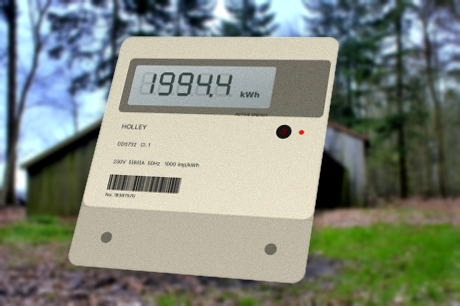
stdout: 1994.4 kWh
